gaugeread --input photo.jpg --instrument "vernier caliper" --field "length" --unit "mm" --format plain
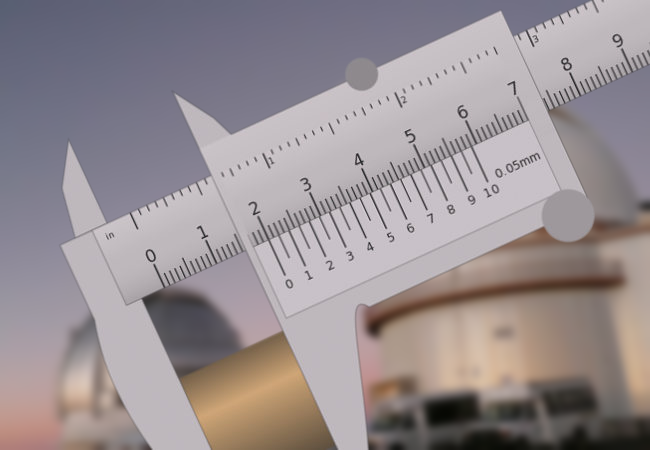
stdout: 20.0 mm
